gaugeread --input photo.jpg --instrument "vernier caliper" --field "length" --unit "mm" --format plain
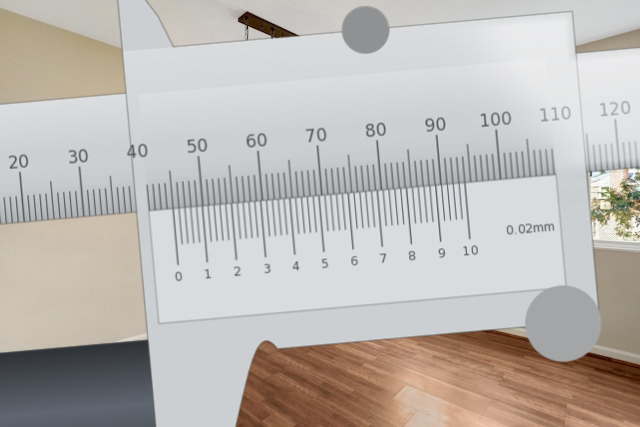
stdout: 45.0 mm
